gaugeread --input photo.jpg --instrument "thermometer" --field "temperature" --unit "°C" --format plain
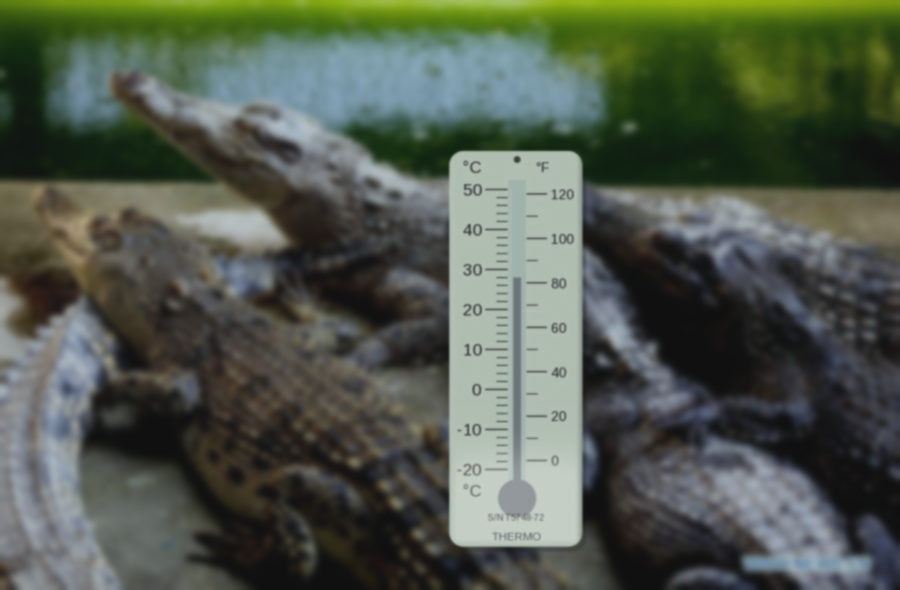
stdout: 28 °C
